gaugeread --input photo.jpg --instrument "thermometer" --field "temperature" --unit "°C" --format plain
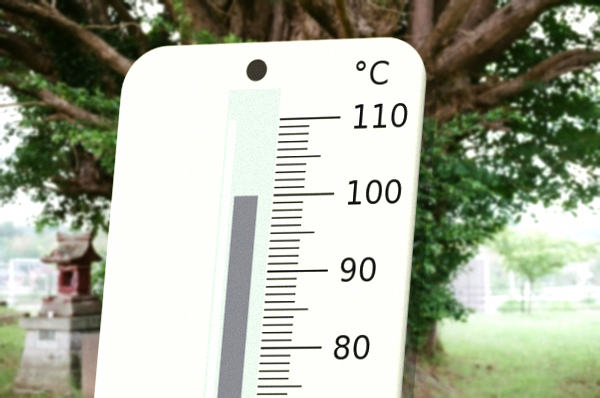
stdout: 100 °C
